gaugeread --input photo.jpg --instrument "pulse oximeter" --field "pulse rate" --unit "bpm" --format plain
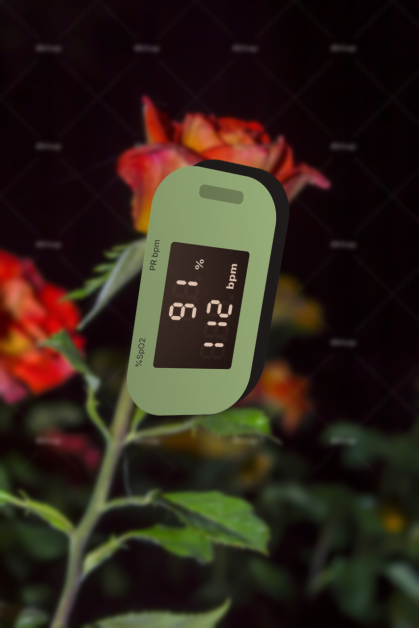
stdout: 112 bpm
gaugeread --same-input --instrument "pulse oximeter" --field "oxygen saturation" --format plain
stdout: 91 %
